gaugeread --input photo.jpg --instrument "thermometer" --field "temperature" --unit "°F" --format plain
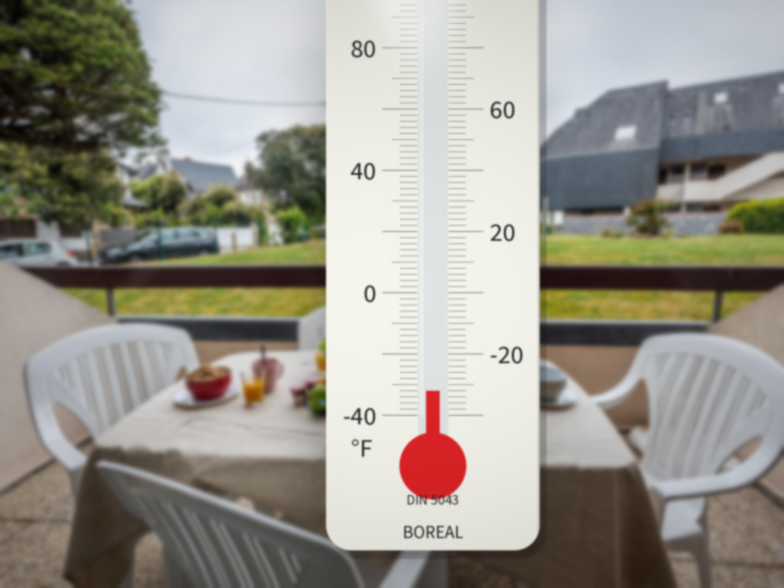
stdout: -32 °F
